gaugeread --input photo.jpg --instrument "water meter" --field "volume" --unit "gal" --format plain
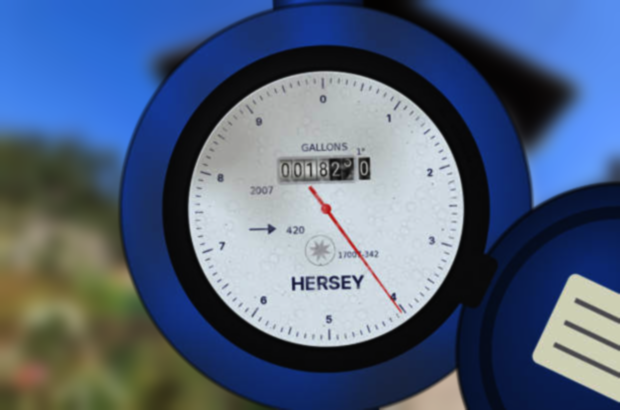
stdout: 18234.0 gal
